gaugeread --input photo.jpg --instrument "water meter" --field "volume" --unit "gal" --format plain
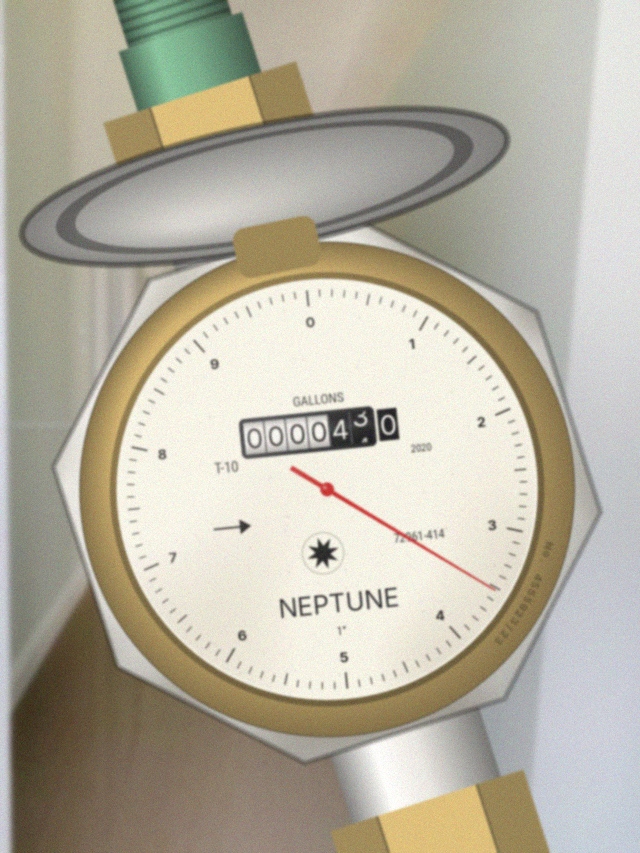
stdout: 433.5 gal
